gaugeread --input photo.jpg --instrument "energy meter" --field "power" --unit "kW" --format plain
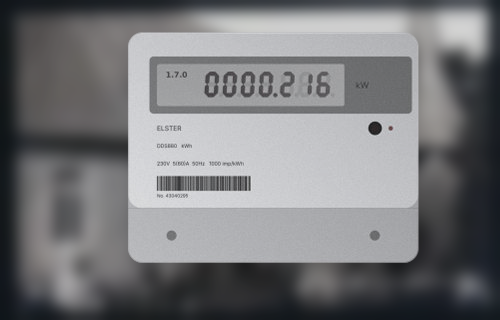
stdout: 0.216 kW
